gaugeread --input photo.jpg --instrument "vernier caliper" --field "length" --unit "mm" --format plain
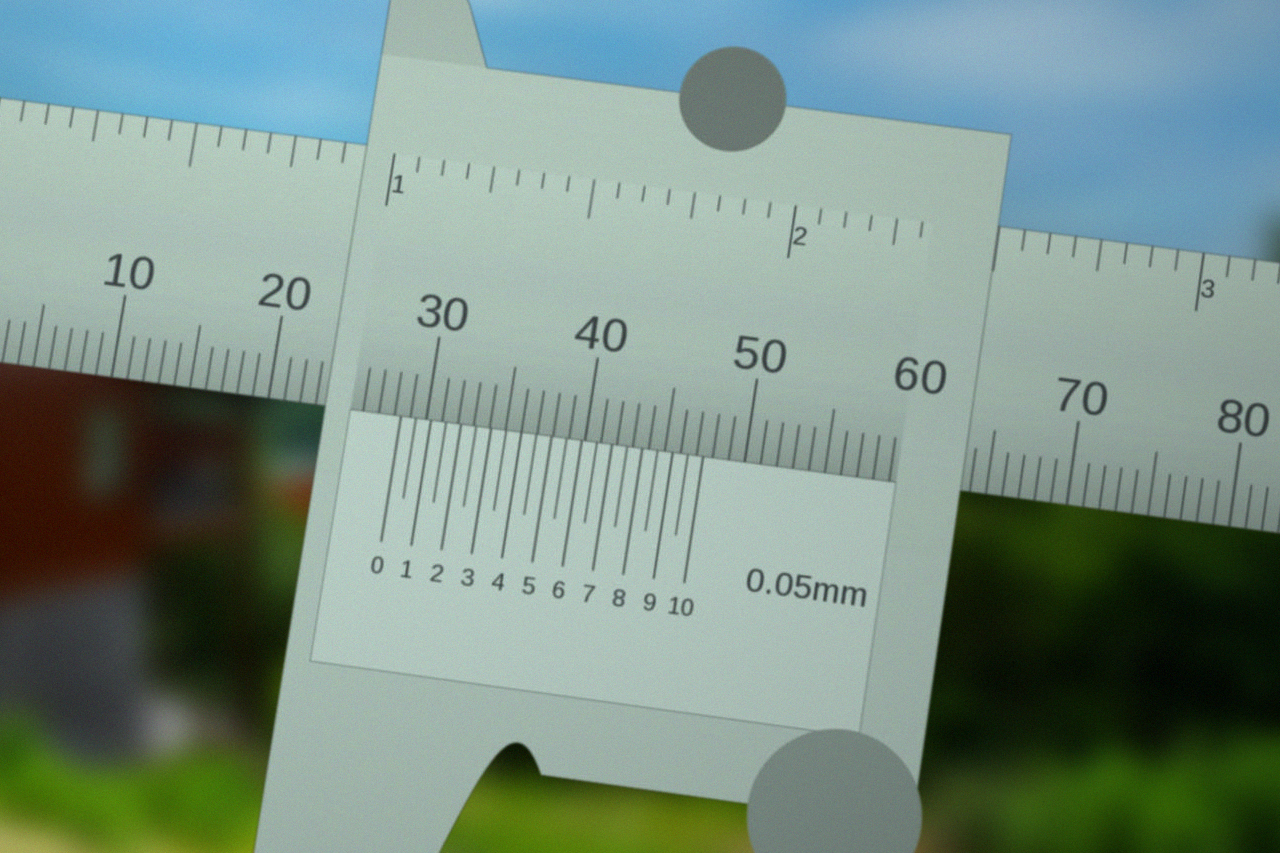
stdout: 28.4 mm
